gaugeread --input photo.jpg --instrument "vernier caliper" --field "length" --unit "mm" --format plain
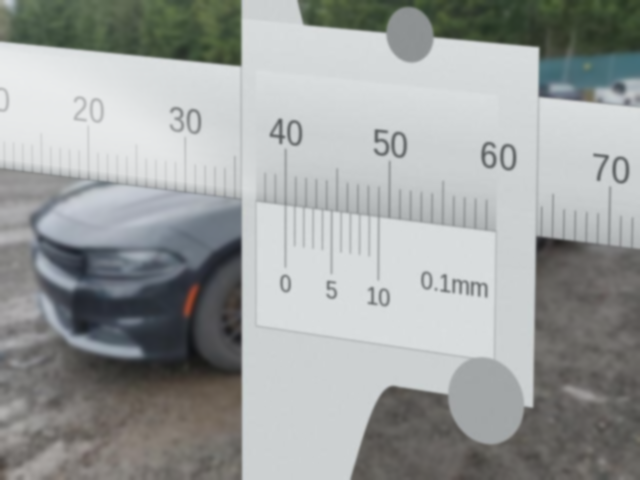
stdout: 40.0 mm
